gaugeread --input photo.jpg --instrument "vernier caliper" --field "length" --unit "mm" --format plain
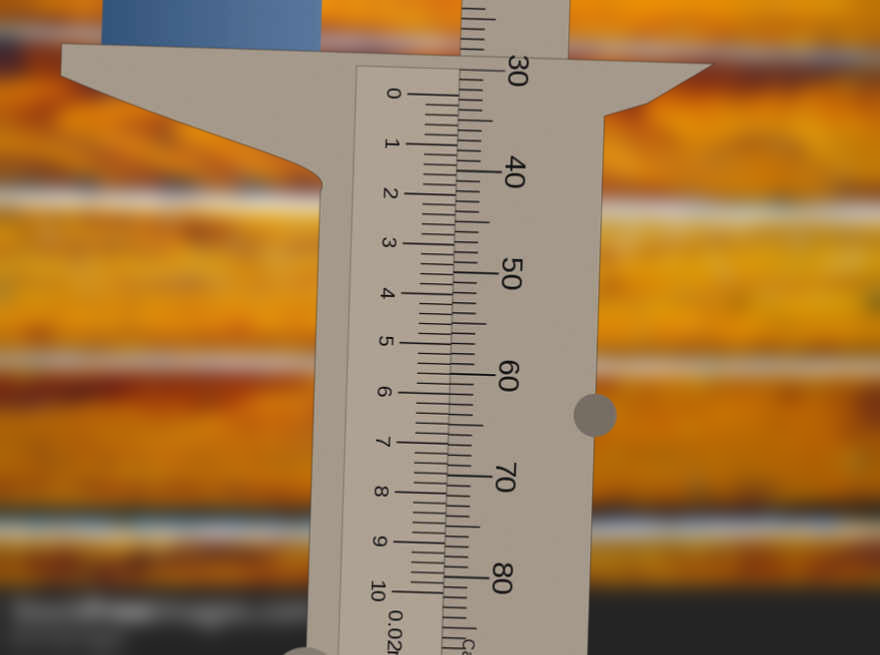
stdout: 32.6 mm
